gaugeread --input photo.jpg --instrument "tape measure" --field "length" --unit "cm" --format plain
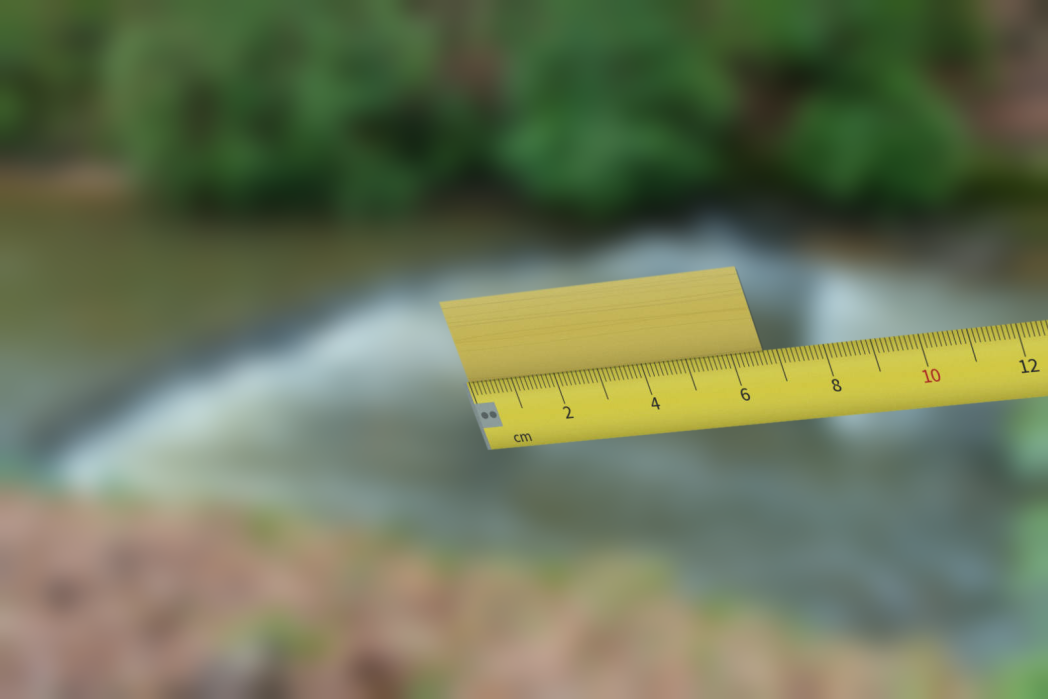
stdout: 6.7 cm
